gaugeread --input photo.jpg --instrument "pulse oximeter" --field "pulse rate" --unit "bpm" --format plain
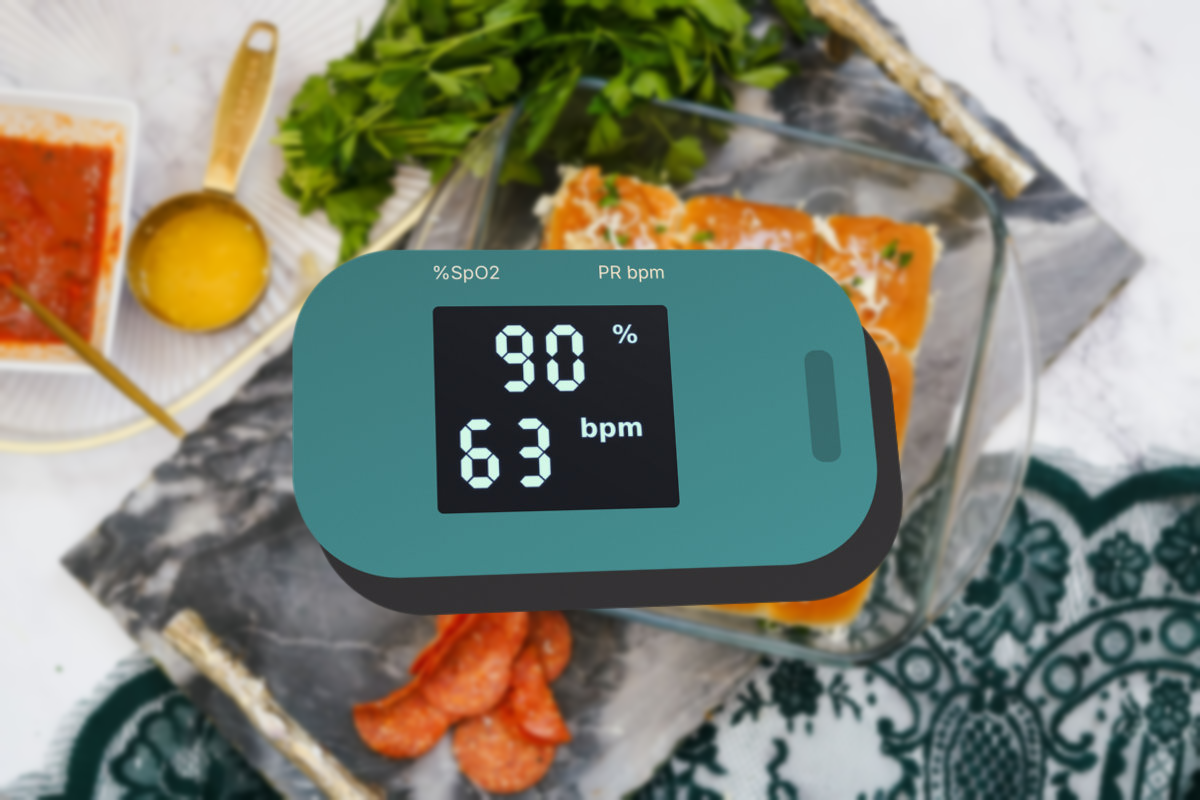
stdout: 63 bpm
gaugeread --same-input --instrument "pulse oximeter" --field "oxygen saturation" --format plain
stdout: 90 %
